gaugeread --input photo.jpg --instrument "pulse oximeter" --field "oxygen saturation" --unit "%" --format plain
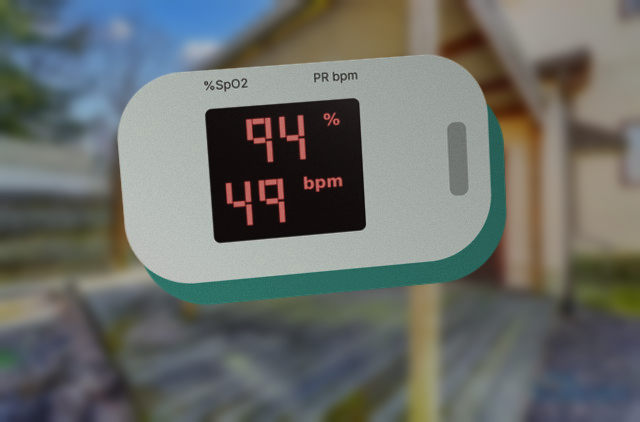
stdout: 94 %
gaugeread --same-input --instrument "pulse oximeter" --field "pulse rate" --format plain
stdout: 49 bpm
